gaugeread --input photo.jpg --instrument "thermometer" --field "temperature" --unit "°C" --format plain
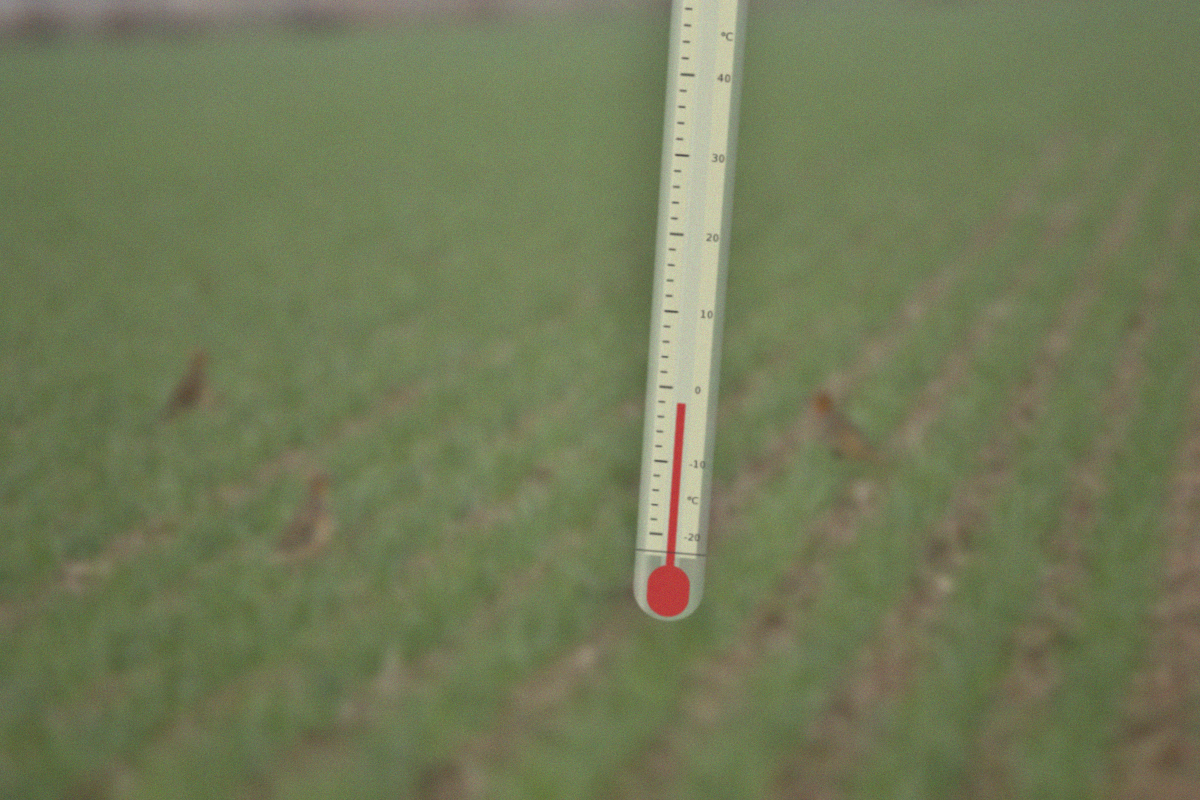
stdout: -2 °C
